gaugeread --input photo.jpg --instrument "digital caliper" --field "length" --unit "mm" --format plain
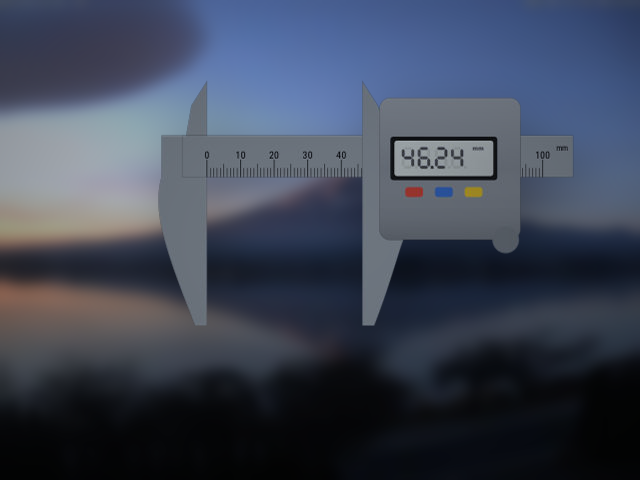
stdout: 46.24 mm
